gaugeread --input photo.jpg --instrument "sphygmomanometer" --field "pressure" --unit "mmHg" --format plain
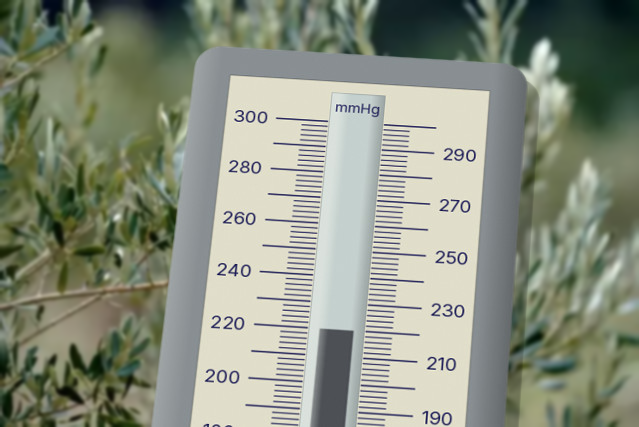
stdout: 220 mmHg
